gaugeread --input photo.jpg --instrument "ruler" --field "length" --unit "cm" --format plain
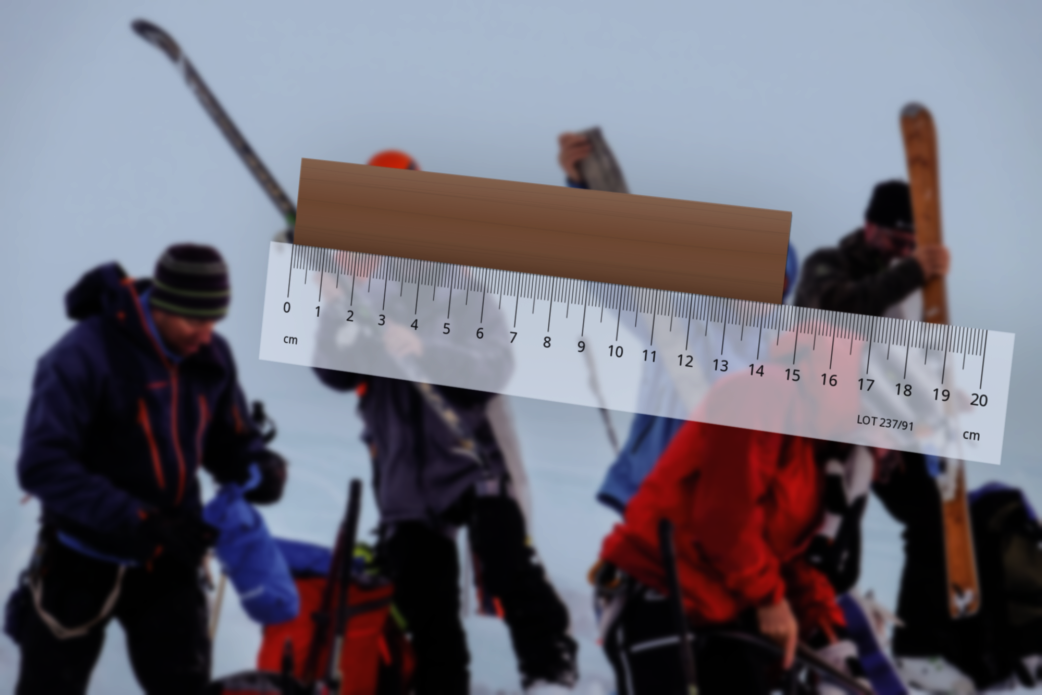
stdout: 14.5 cm
